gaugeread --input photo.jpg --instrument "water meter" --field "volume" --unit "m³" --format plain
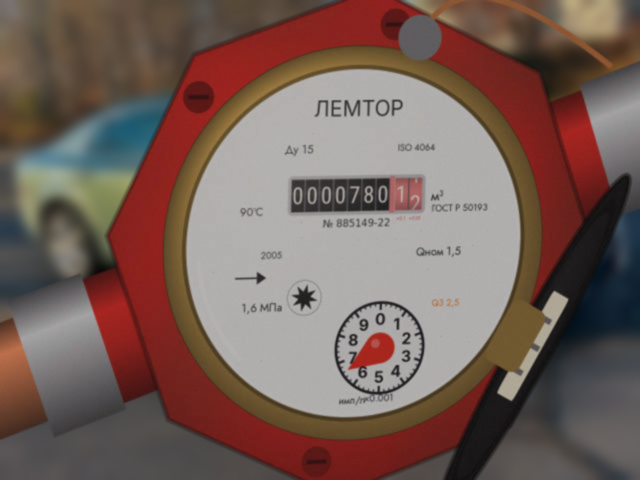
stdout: 780.116 m³
